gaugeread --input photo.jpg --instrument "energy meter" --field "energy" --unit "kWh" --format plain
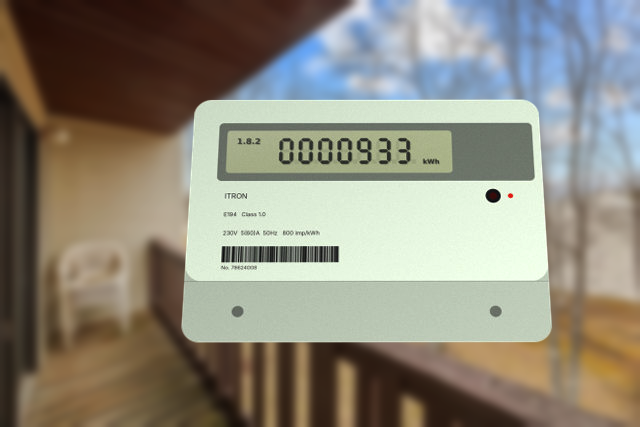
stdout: 933 kWh
